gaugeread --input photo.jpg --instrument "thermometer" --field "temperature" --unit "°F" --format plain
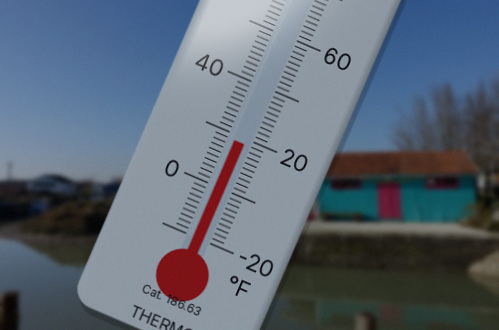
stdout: 18 °F
